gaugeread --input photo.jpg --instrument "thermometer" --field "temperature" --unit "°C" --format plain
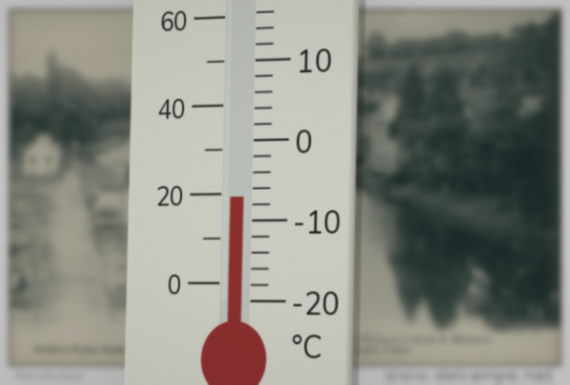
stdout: -7 °C
